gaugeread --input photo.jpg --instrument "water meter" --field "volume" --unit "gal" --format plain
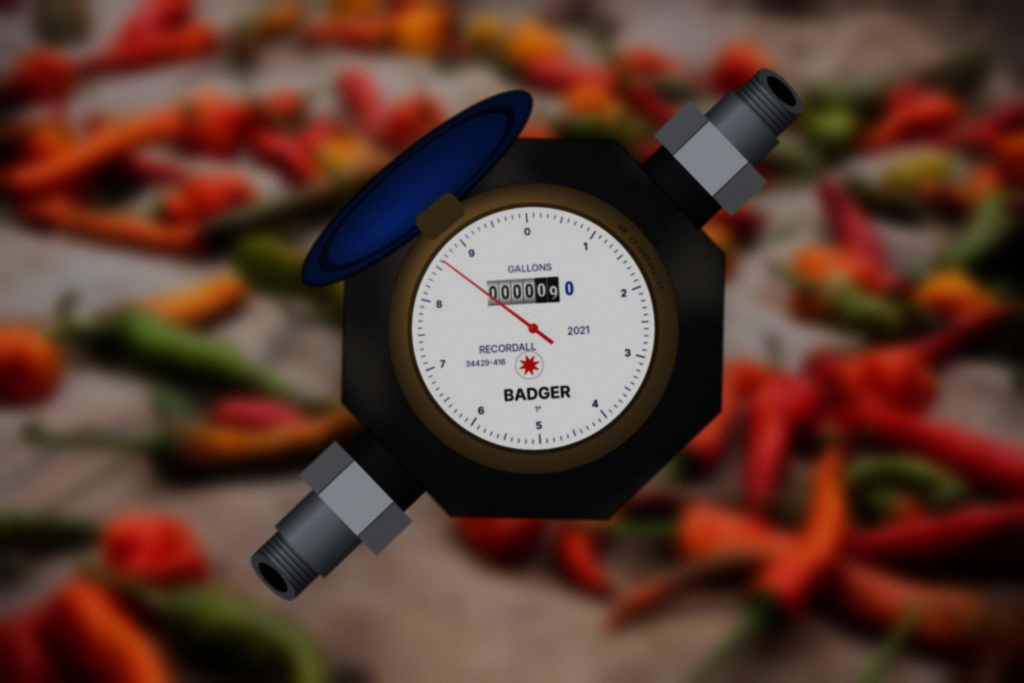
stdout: 88.6 gal
